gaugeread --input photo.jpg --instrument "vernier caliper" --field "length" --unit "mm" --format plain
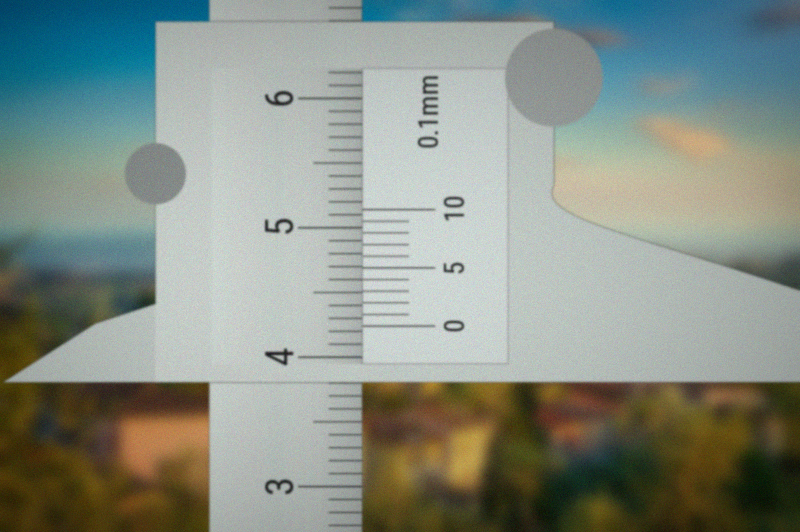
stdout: 42.4 mm
